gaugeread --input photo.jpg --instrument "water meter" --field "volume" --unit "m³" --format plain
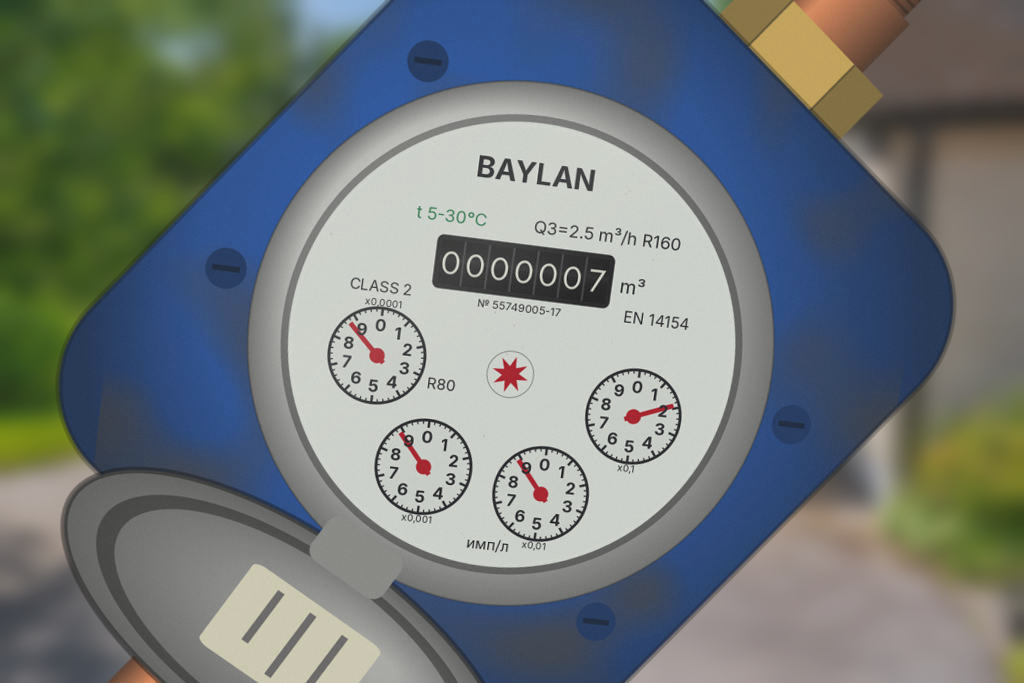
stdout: 7.1888 m³
